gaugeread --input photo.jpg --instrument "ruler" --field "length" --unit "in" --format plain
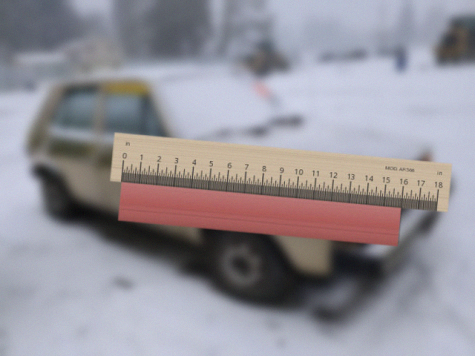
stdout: 16 in
